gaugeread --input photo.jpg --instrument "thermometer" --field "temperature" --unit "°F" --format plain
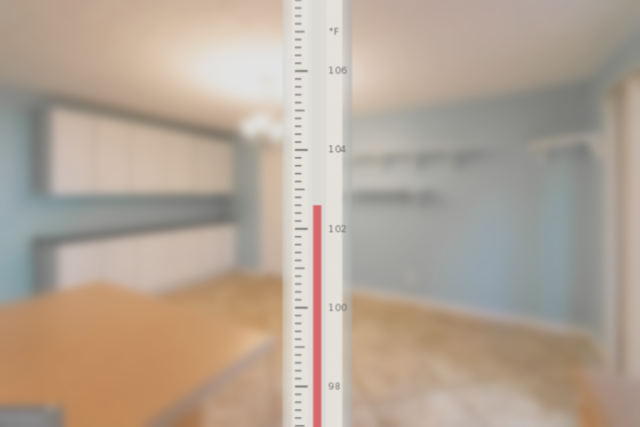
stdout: 102.6 °F
